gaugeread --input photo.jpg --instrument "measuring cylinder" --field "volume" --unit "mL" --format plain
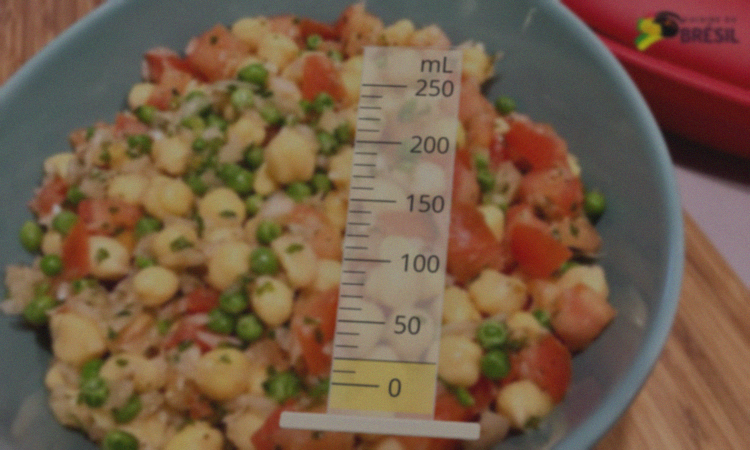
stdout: 20 mL
